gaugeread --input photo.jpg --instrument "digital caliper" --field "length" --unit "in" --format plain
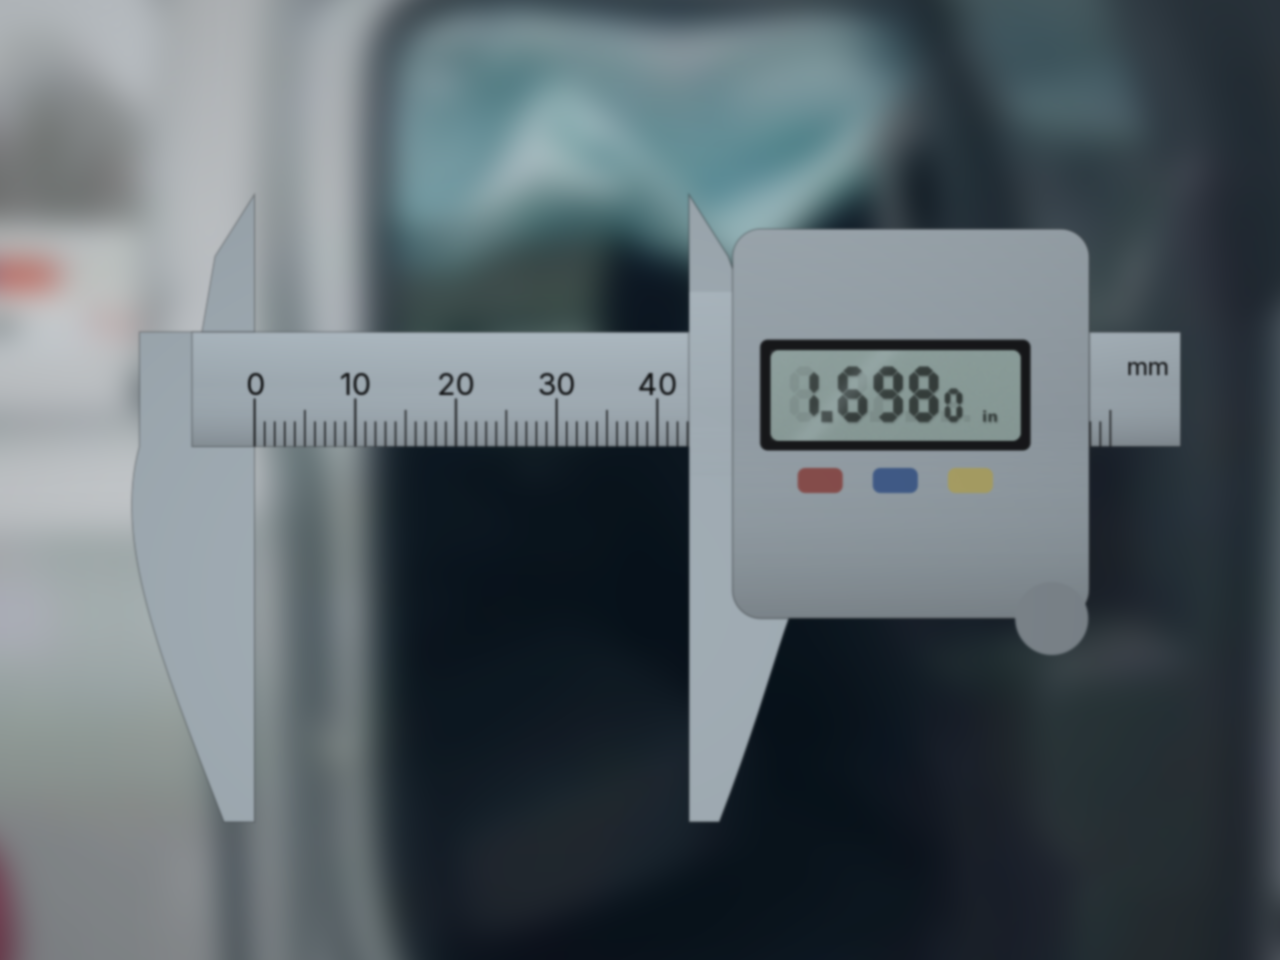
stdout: 1.6980 in
